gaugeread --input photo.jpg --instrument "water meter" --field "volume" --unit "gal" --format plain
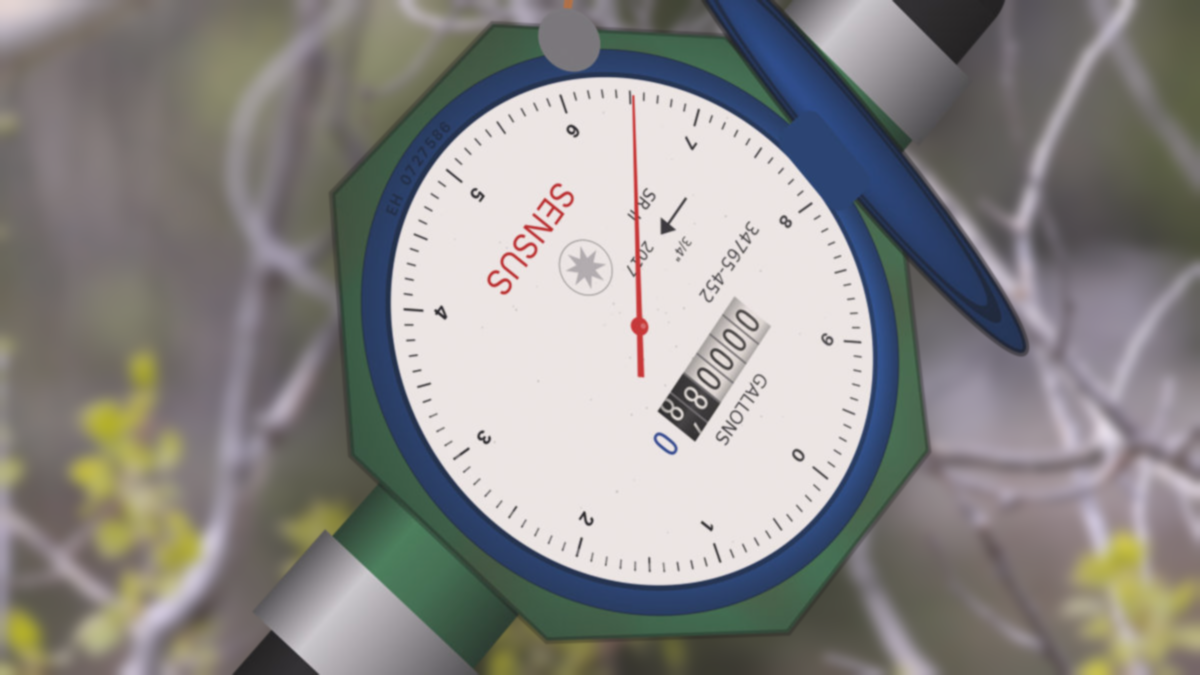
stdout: 876.5 gal
